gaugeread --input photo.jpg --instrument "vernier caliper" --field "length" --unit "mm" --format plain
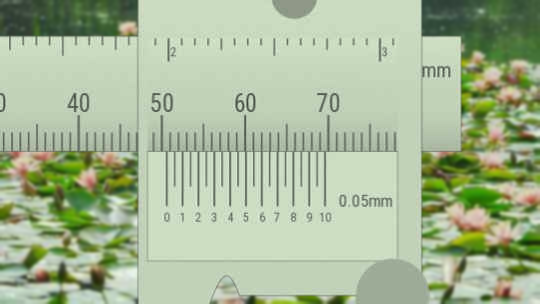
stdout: 50.6 mm
